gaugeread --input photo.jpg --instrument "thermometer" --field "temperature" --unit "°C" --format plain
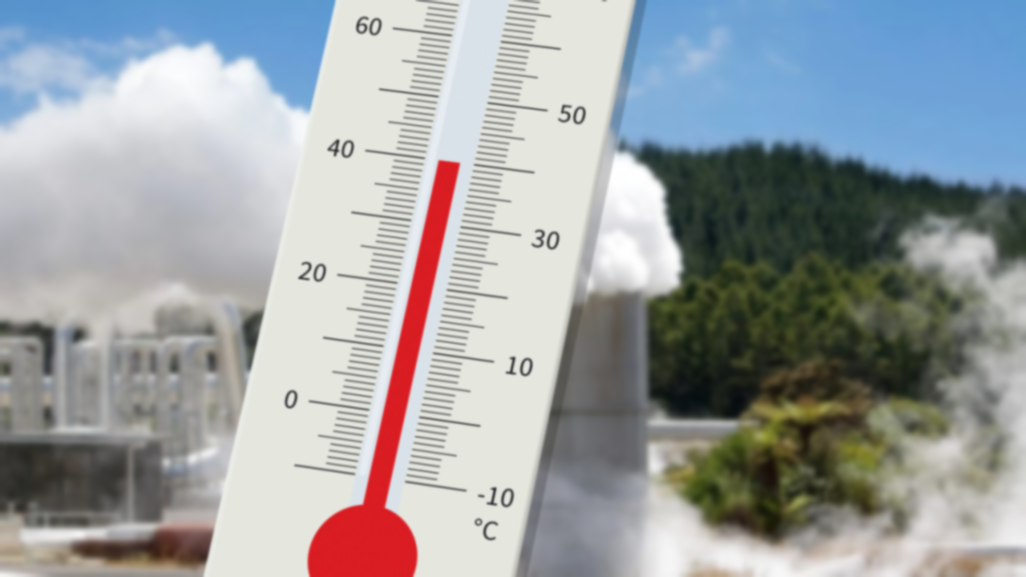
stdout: 40 °C
